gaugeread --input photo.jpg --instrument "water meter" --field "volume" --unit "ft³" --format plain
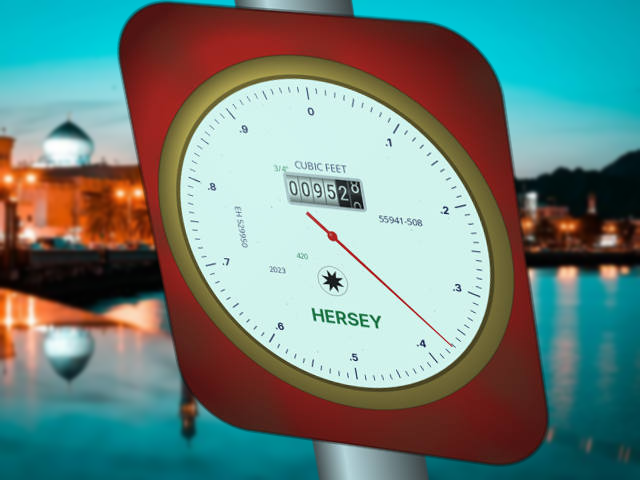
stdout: 9528.37 ft³
